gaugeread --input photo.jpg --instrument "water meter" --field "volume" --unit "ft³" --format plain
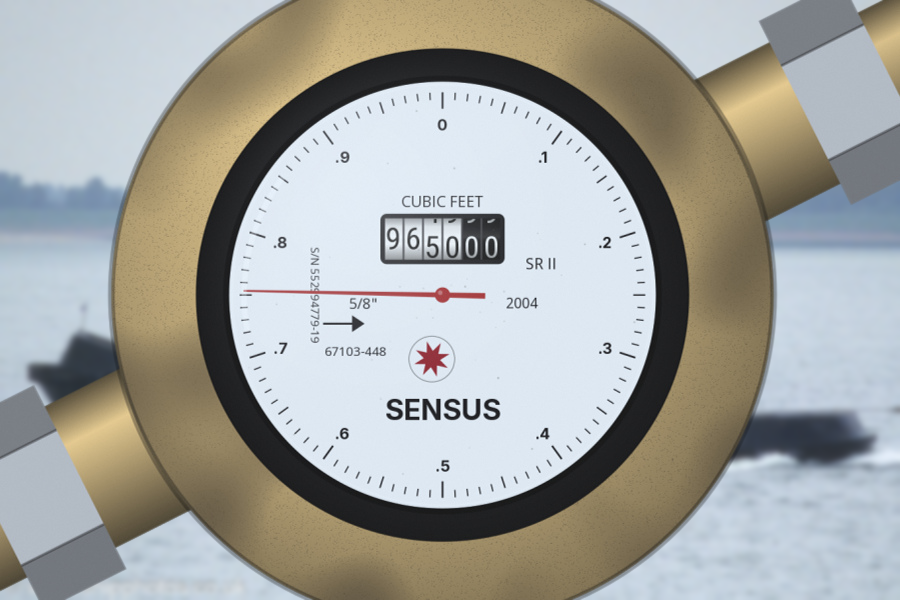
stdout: 964999.75 ft³
